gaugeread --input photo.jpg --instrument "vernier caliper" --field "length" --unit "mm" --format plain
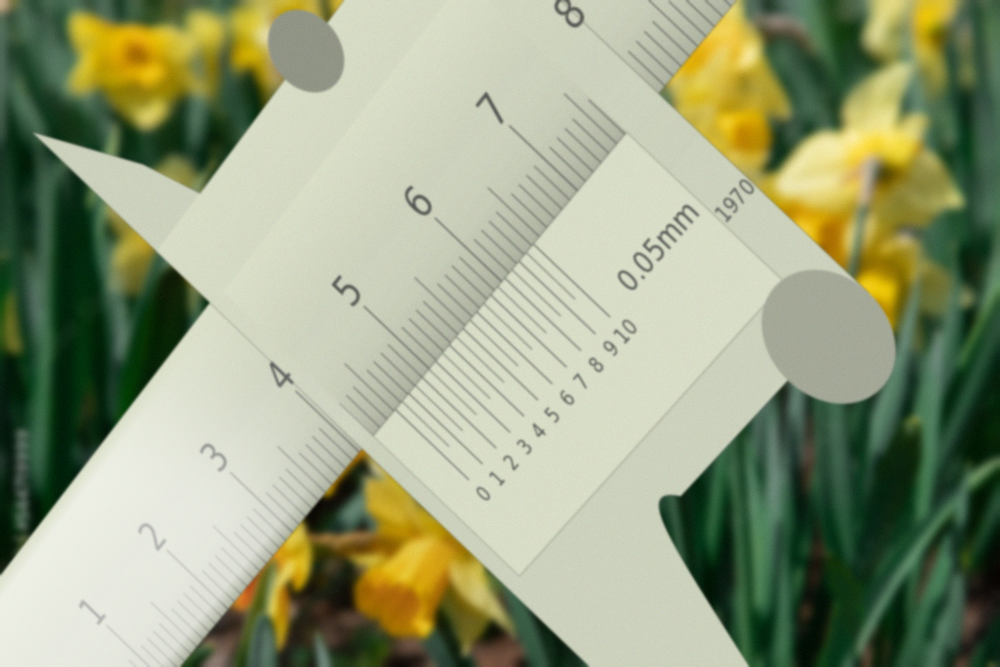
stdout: 45.2 mm
